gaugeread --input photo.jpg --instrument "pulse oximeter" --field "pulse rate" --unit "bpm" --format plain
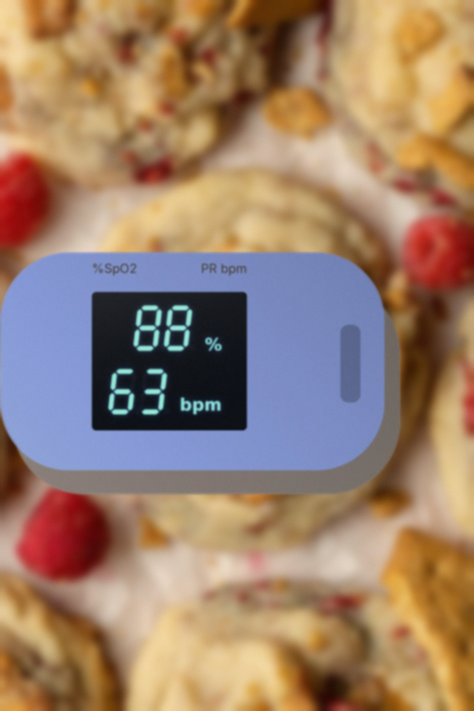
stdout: 63 bpm
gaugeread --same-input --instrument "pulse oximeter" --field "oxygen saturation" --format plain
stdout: 88 %
